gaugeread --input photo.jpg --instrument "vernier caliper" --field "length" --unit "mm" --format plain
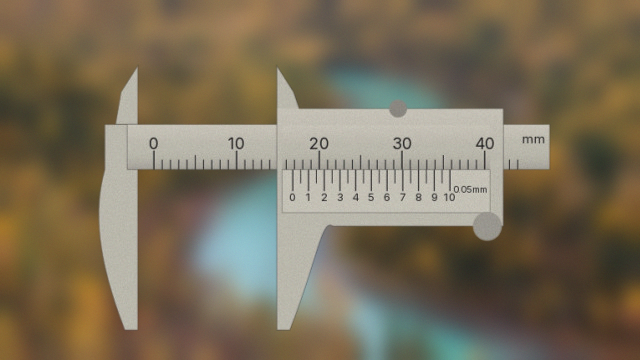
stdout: 16.8 mm
